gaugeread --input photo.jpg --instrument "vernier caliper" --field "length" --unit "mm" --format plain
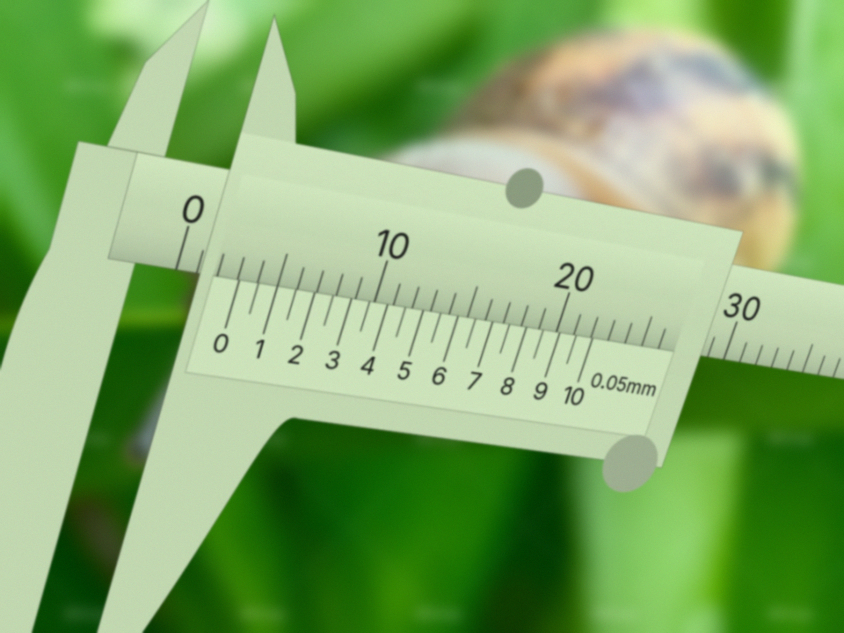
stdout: 3.1 mm
